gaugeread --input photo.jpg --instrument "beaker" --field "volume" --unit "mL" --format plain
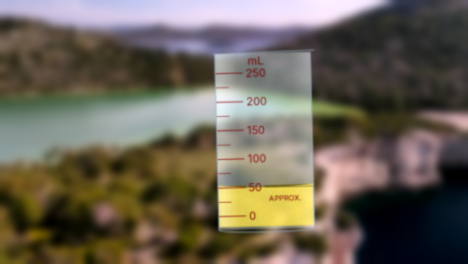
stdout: 50 mL
